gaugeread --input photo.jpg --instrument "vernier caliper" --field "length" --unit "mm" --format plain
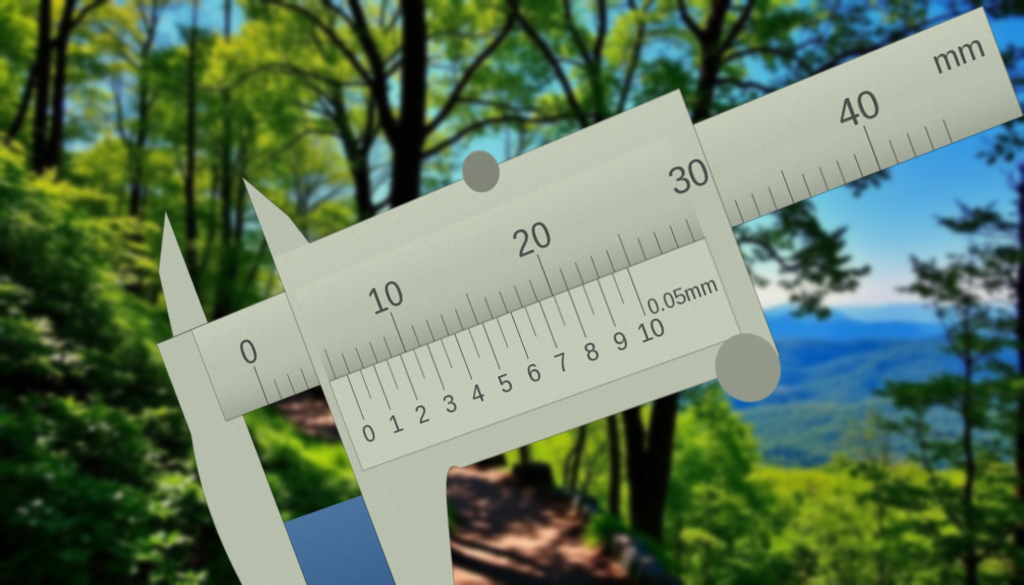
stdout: 5.8 mm
